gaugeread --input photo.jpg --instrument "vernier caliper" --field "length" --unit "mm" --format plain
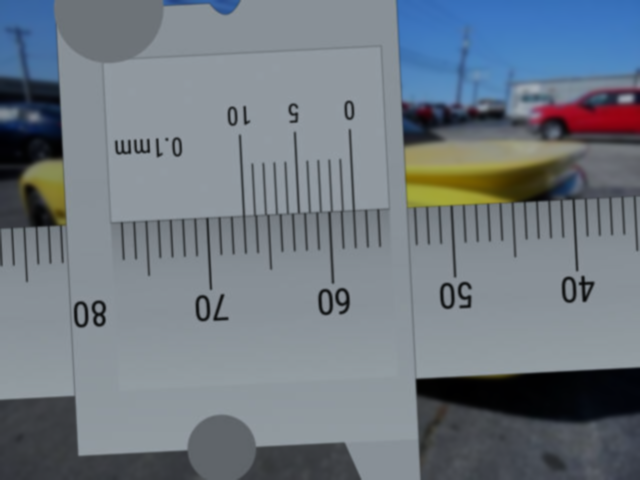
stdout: 58.0 mm
